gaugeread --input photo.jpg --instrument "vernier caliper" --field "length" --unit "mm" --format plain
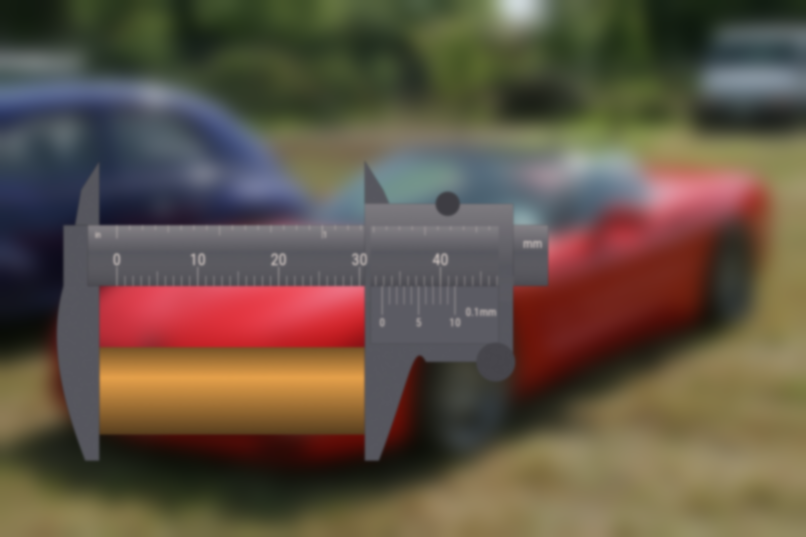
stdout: 32.8 mm
